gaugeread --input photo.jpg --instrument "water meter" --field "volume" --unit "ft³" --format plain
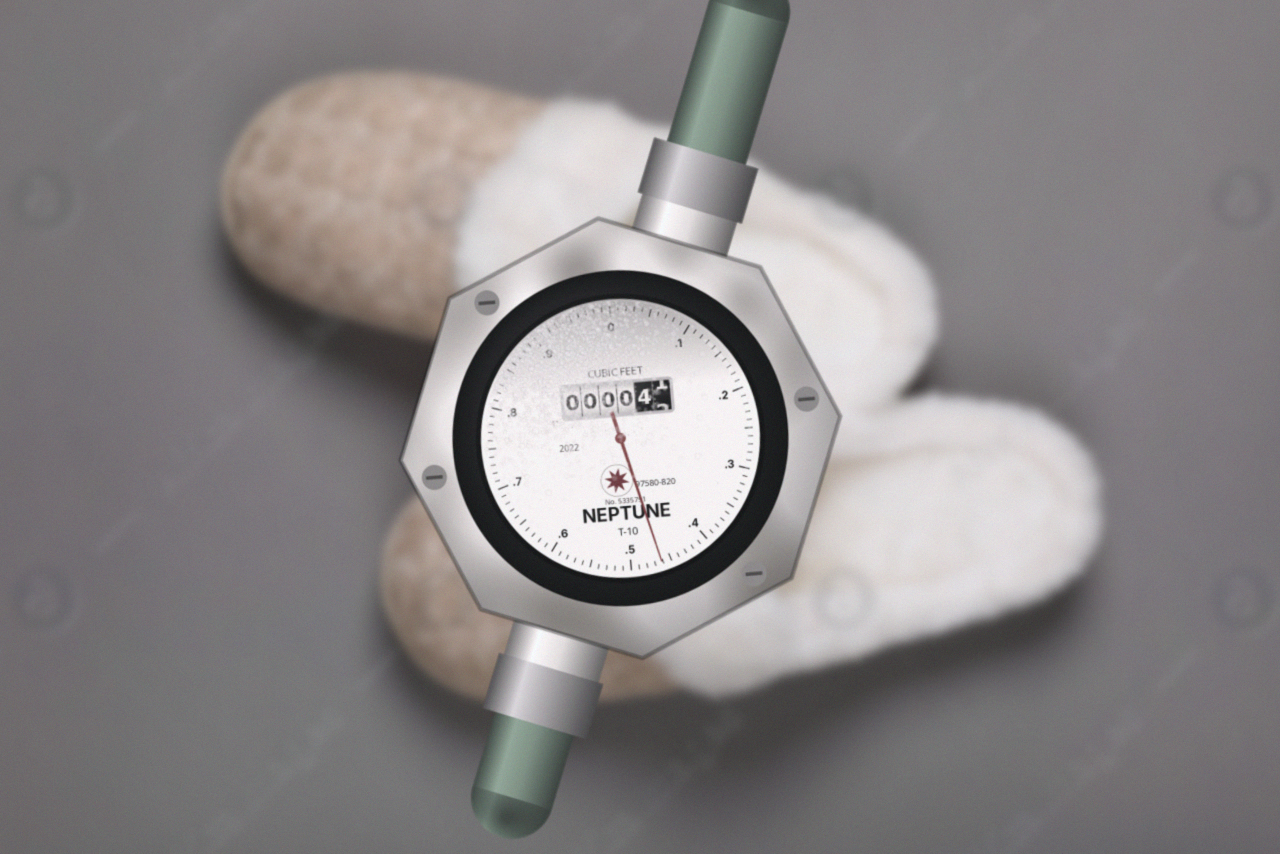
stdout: 41.46 ft³
